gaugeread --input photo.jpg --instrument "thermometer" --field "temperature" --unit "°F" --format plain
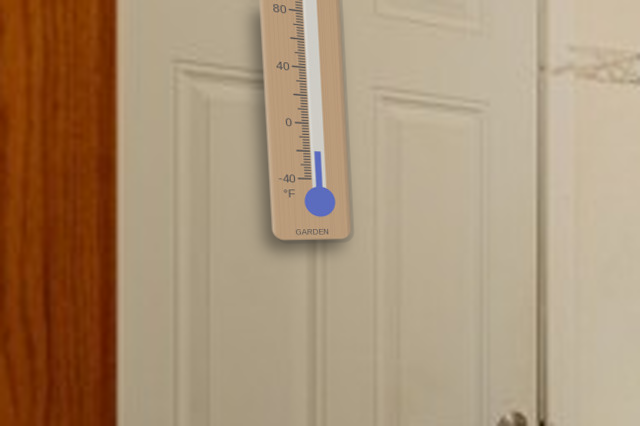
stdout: -20 °F
